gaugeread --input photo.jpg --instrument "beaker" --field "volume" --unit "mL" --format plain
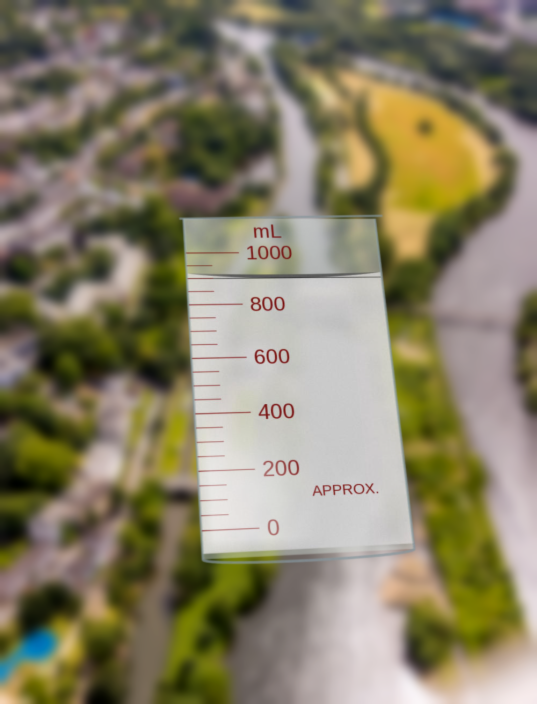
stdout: 900 mL
